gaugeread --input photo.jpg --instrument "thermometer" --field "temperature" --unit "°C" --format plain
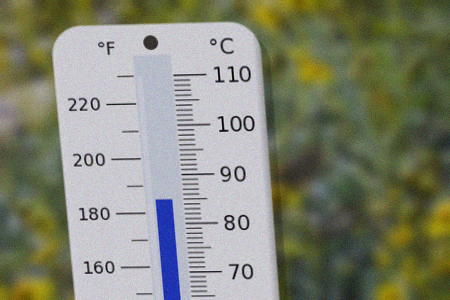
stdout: 85 °C
